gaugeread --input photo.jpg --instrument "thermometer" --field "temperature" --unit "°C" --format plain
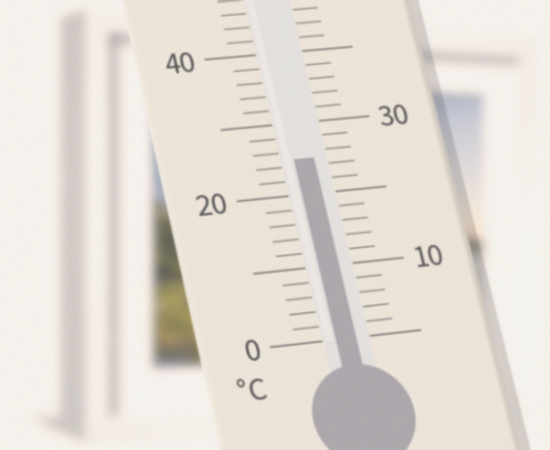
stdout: 25 °C
